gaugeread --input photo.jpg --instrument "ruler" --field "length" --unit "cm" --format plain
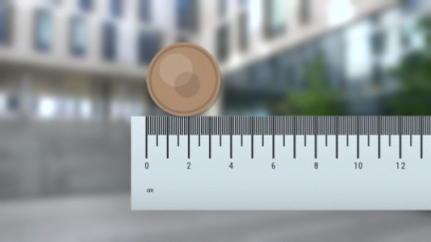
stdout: 3.5 cm
